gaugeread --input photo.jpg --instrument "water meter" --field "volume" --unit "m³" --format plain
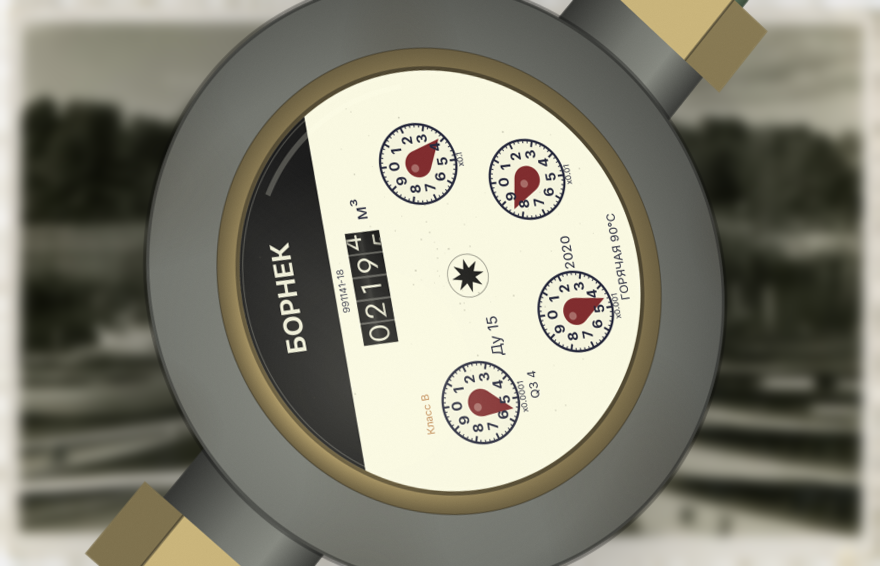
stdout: 2194.3845 m³
